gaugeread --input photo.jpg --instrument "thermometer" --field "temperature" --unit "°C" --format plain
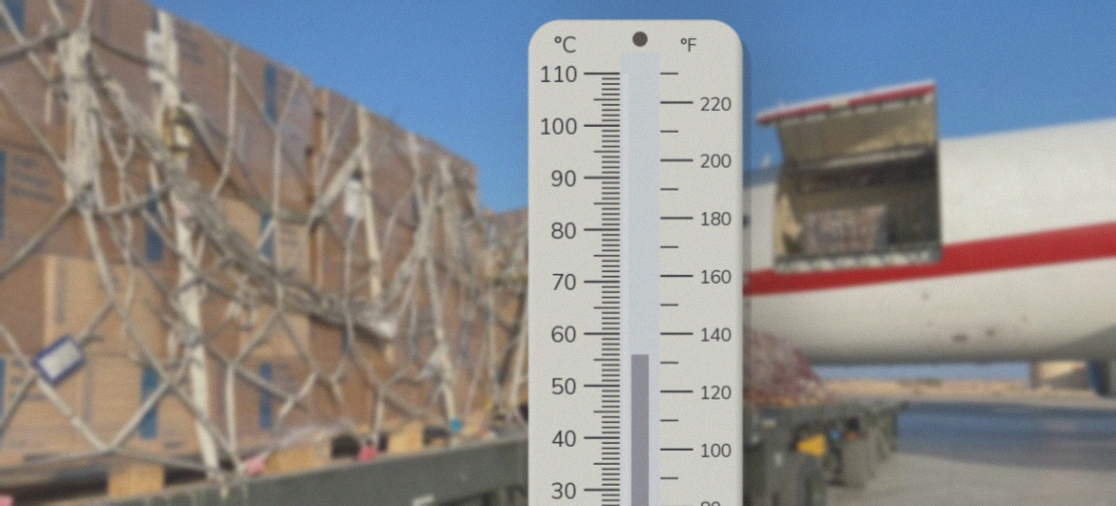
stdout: 56 °C
